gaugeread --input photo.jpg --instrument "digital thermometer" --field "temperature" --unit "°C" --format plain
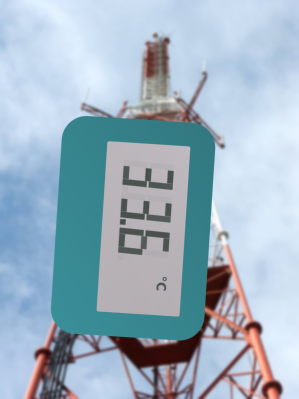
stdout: 33.6 °C
